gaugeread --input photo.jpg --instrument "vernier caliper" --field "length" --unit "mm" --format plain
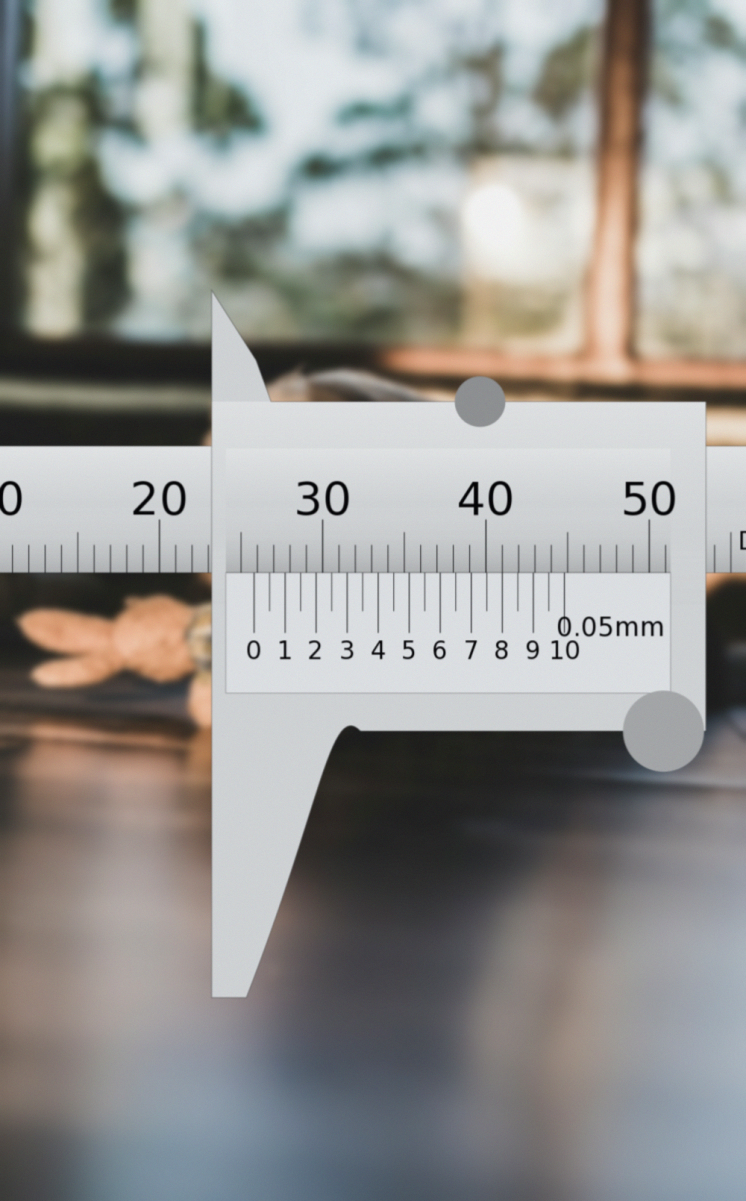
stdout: 25.8 mm
